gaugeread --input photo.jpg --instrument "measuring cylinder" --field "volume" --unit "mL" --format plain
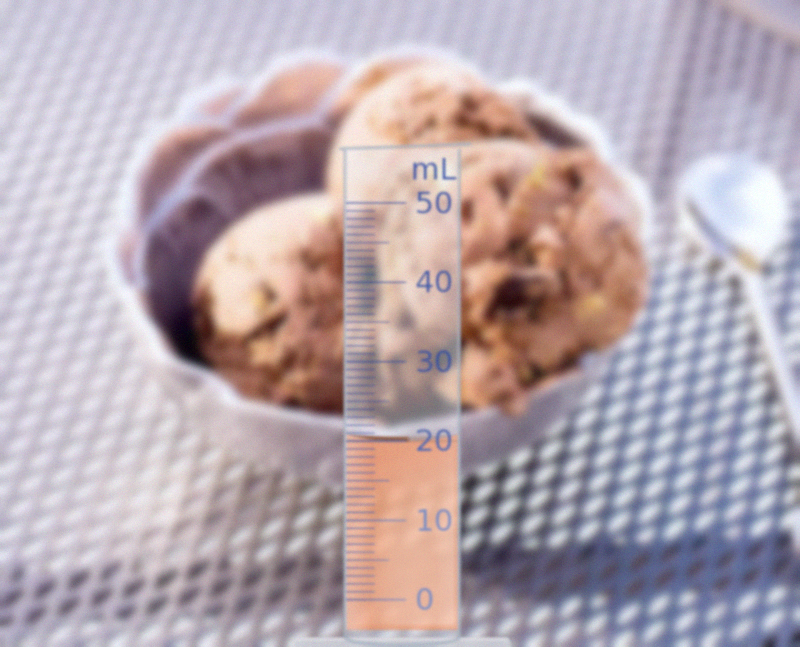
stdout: 20 mL
